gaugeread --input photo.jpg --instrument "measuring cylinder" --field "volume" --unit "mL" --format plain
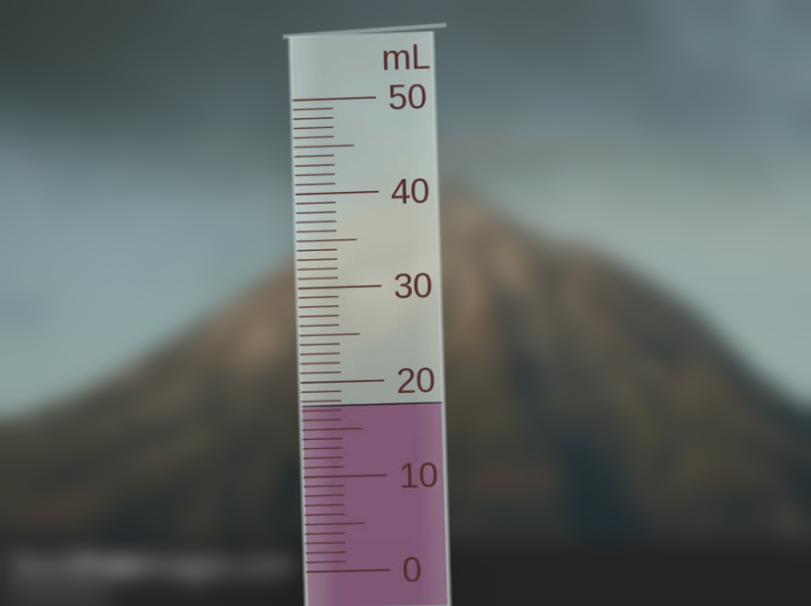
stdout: 17.5 mL
